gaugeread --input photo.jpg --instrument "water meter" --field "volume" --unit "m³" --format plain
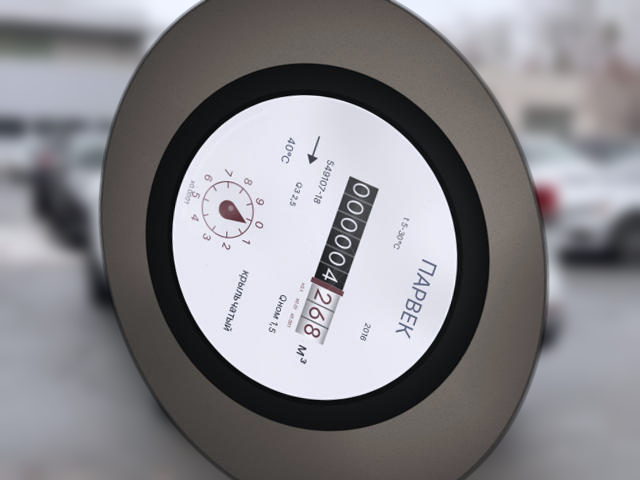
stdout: 4.2680 m³
